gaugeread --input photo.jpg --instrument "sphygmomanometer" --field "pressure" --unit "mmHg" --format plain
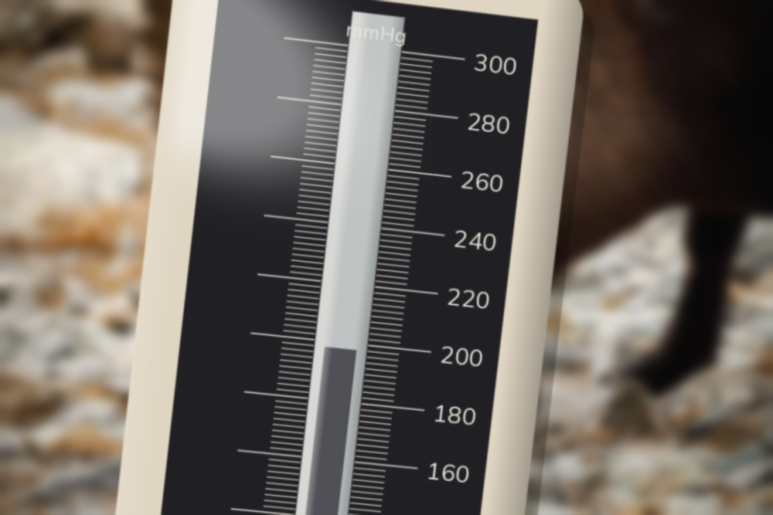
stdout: 198 mmHg
